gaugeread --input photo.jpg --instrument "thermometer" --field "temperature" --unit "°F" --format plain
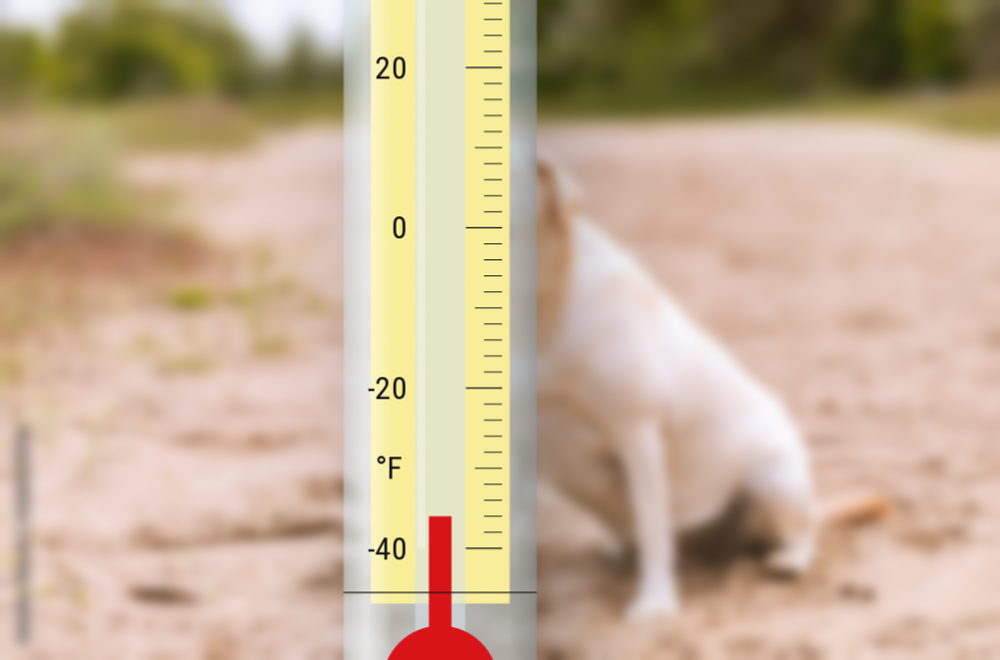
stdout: -36 °F
